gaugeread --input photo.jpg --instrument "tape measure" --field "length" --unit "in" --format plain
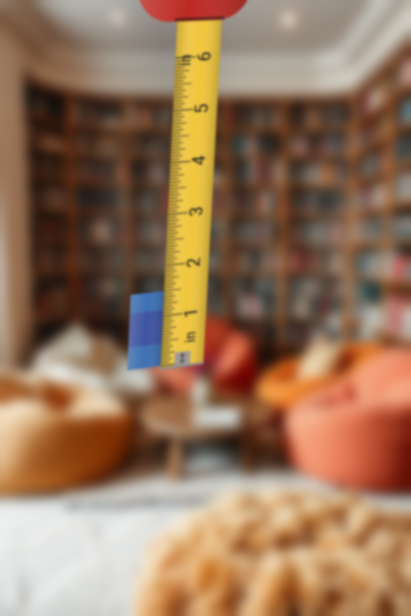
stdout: 1.5 in
